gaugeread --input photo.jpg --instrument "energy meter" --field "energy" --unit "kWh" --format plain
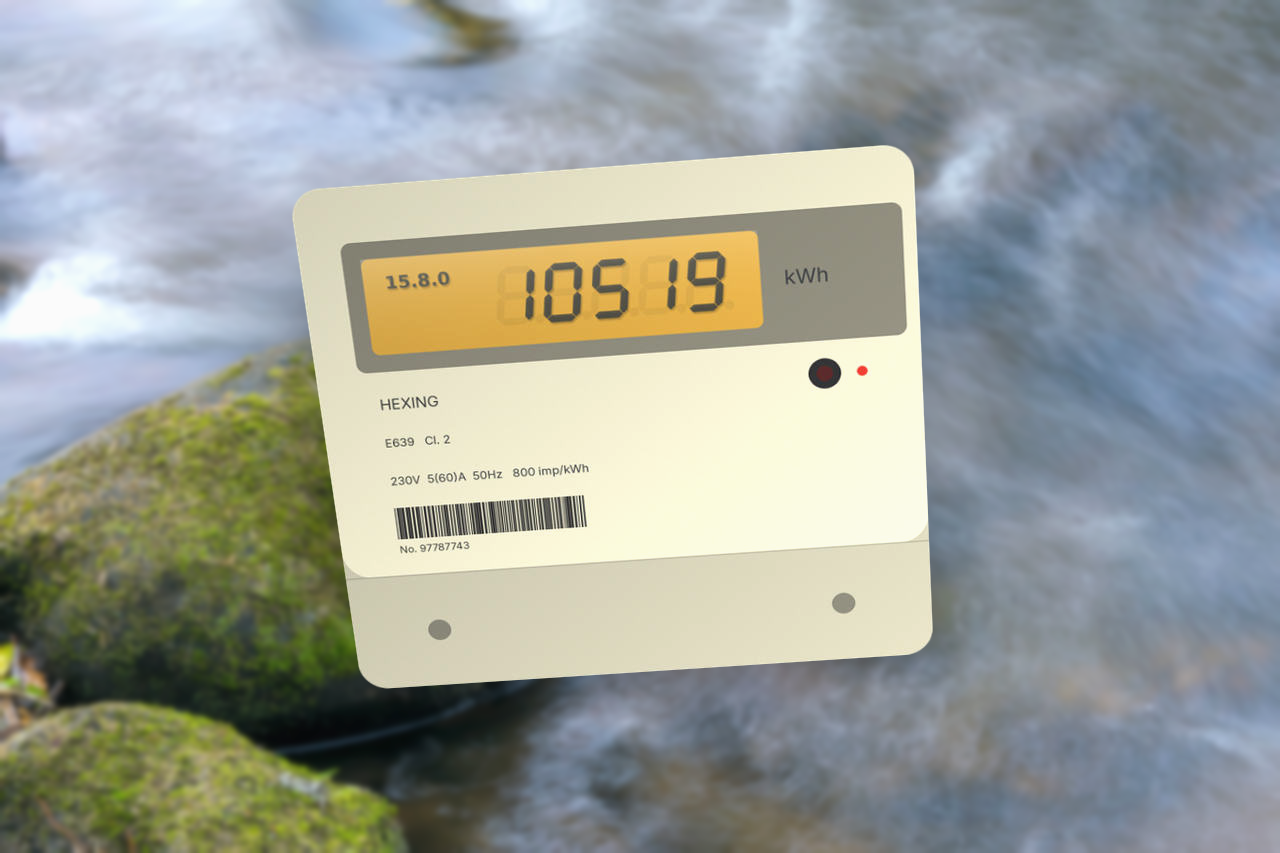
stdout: 10519 kWh
